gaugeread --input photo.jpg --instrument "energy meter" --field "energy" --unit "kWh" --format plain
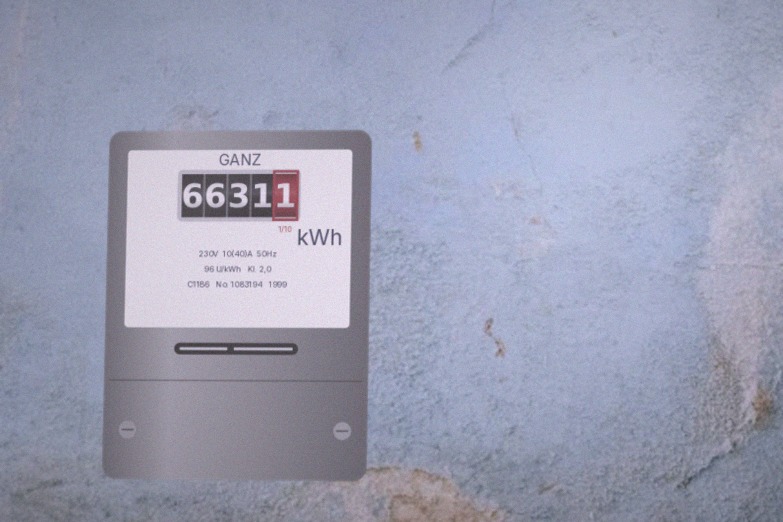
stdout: 6631.1 kWh
